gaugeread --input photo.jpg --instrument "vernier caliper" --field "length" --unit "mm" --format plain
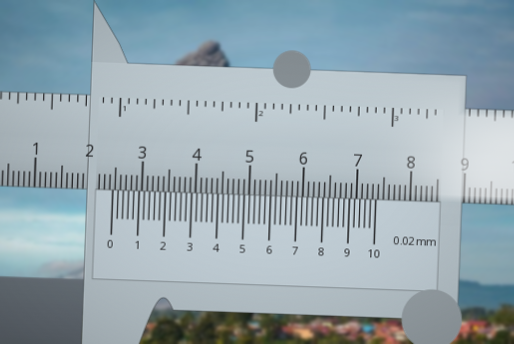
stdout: 24.6 mm
